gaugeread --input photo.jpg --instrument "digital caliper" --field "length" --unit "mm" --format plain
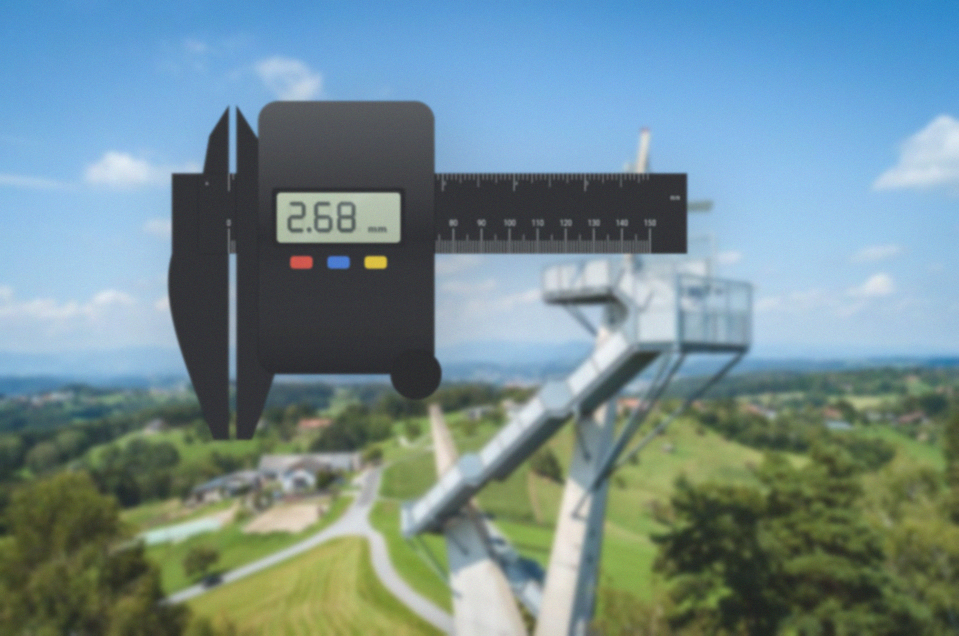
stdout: 2.68 mm
